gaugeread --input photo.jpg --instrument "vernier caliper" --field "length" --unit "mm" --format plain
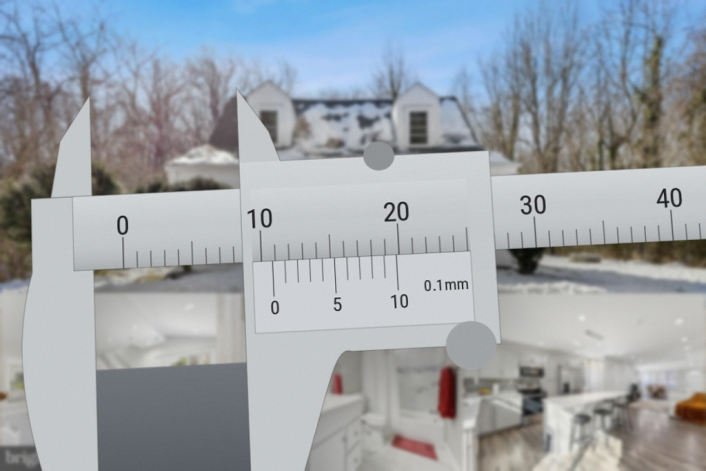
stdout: 10.8 mm
